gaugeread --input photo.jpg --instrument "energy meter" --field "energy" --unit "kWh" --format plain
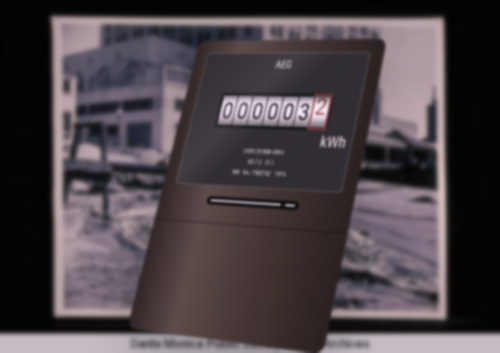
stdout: 3.2 kWh
